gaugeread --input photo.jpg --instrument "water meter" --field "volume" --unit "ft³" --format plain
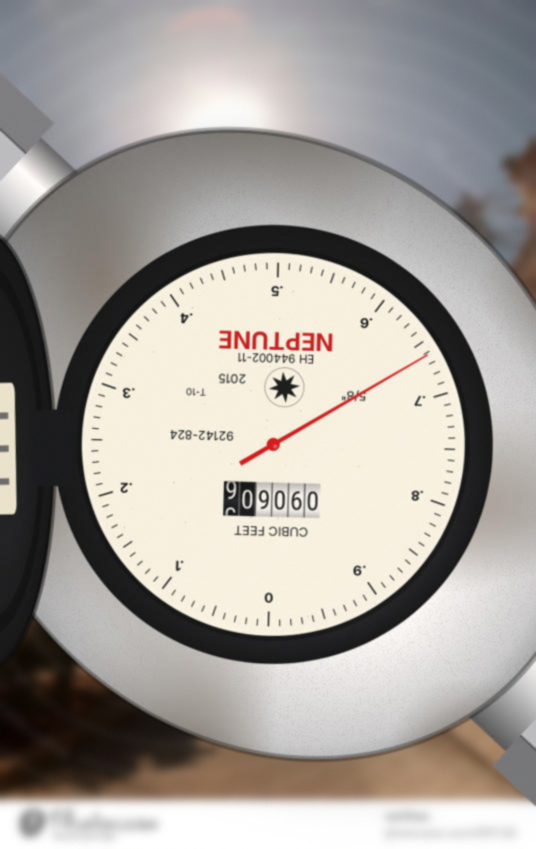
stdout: 90605.66 ft³
